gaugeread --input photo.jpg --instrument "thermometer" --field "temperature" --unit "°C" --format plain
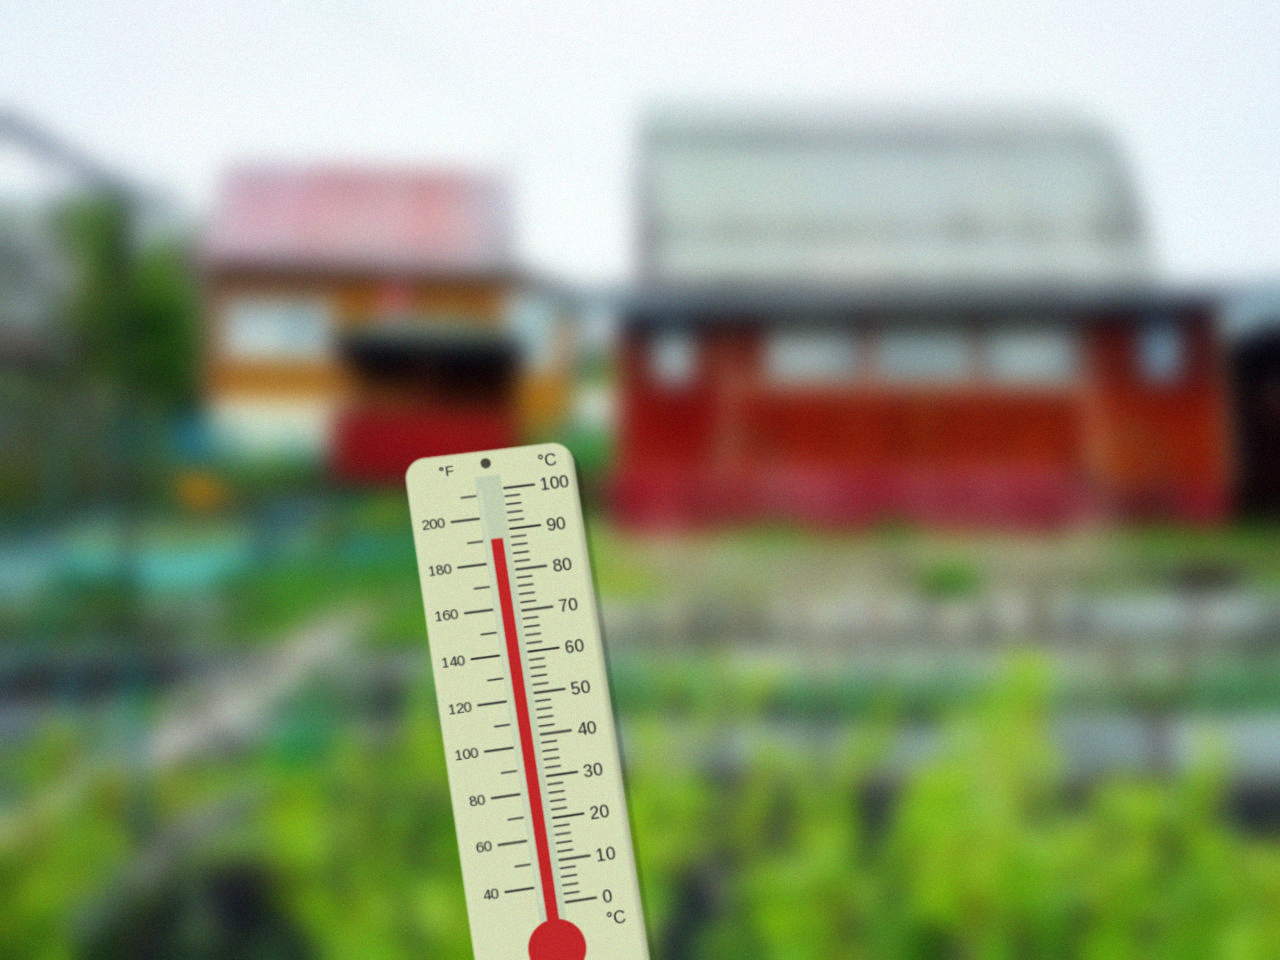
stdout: 88 °C
